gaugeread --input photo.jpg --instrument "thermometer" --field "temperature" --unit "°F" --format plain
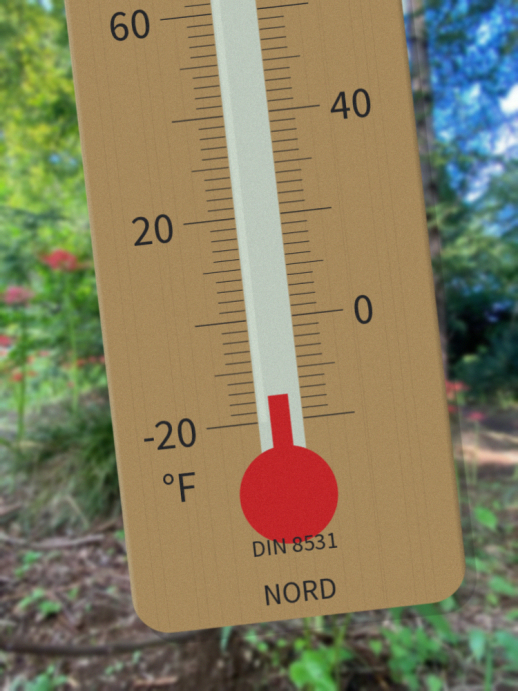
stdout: -15 °F
